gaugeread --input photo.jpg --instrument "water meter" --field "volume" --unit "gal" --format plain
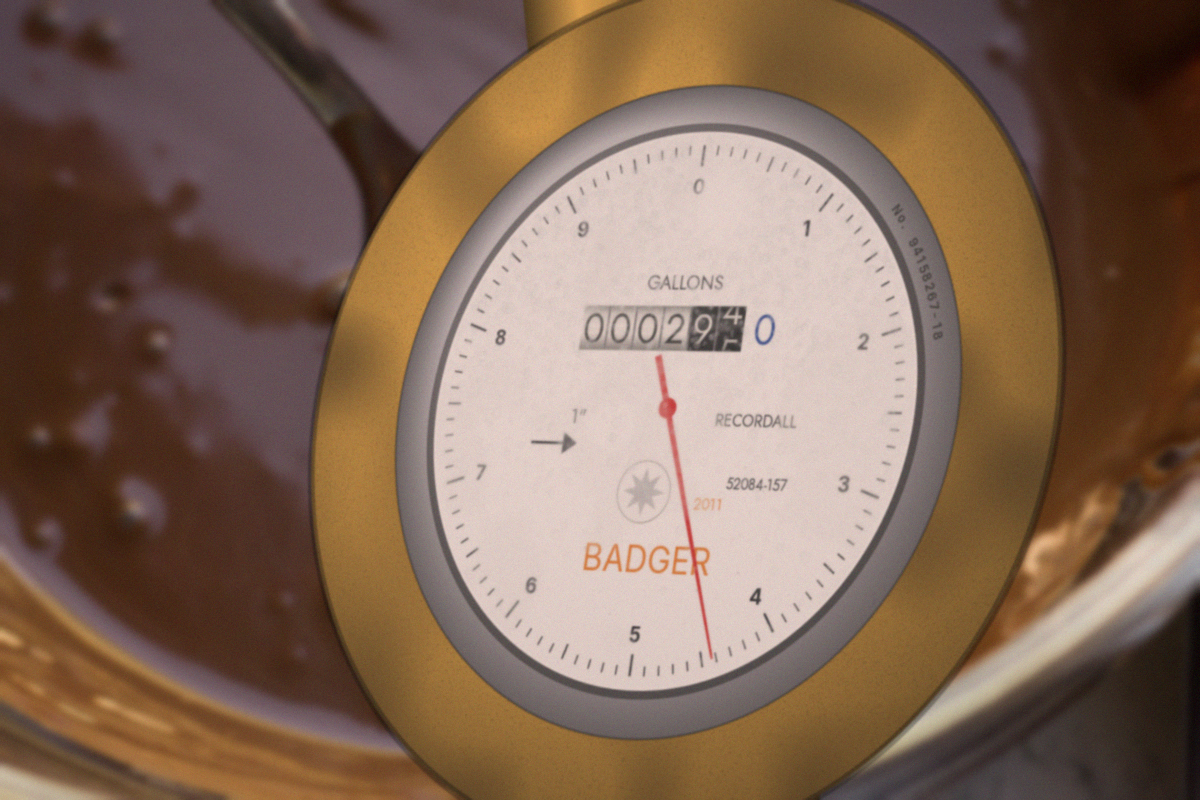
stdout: 2944.4 gal
